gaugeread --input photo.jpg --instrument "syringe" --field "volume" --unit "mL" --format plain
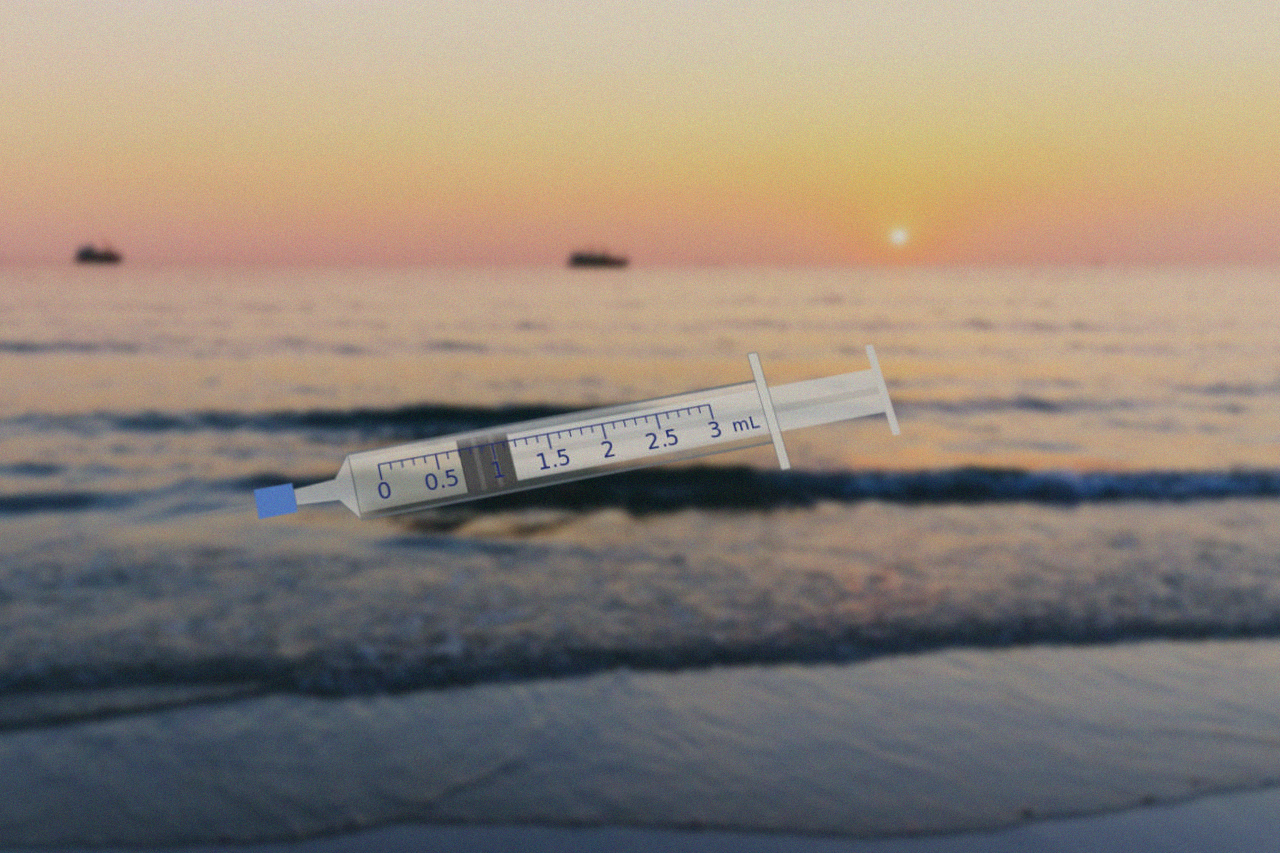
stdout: 0.7 mL
